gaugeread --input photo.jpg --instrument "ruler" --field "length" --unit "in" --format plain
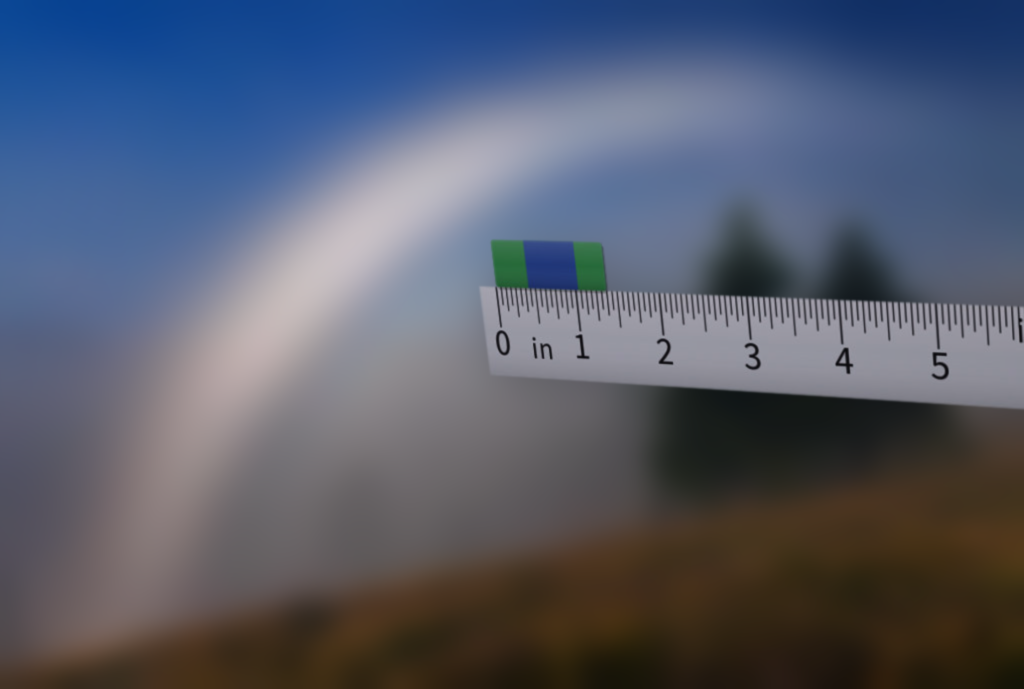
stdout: 1.375 in
